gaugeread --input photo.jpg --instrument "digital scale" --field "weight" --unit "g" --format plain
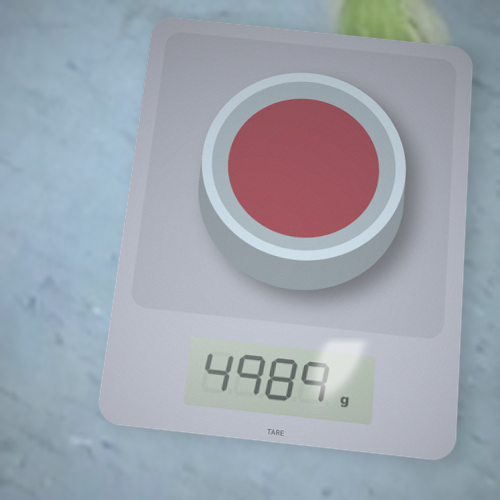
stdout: 4989 g
